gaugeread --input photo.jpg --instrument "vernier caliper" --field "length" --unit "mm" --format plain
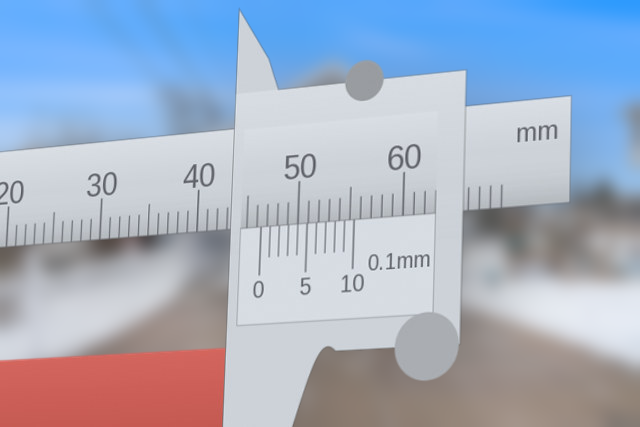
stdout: 46.4 mm
